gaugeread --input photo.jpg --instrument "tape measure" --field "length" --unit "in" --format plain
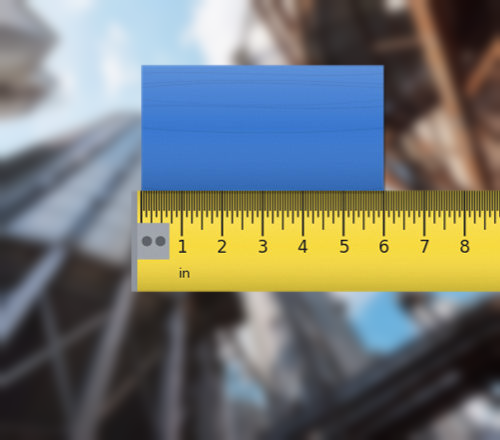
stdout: 6 in
